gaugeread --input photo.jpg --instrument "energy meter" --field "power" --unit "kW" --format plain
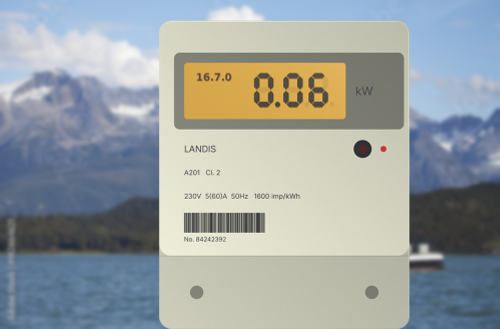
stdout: 0.06 kW
